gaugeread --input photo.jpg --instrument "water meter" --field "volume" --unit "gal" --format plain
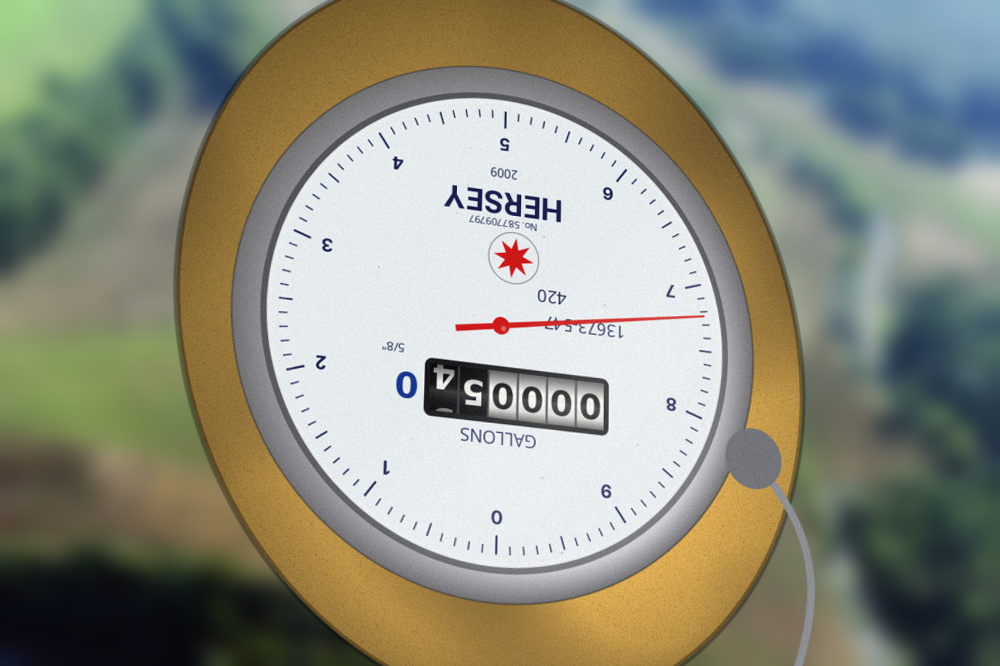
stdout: 537.2 gal
